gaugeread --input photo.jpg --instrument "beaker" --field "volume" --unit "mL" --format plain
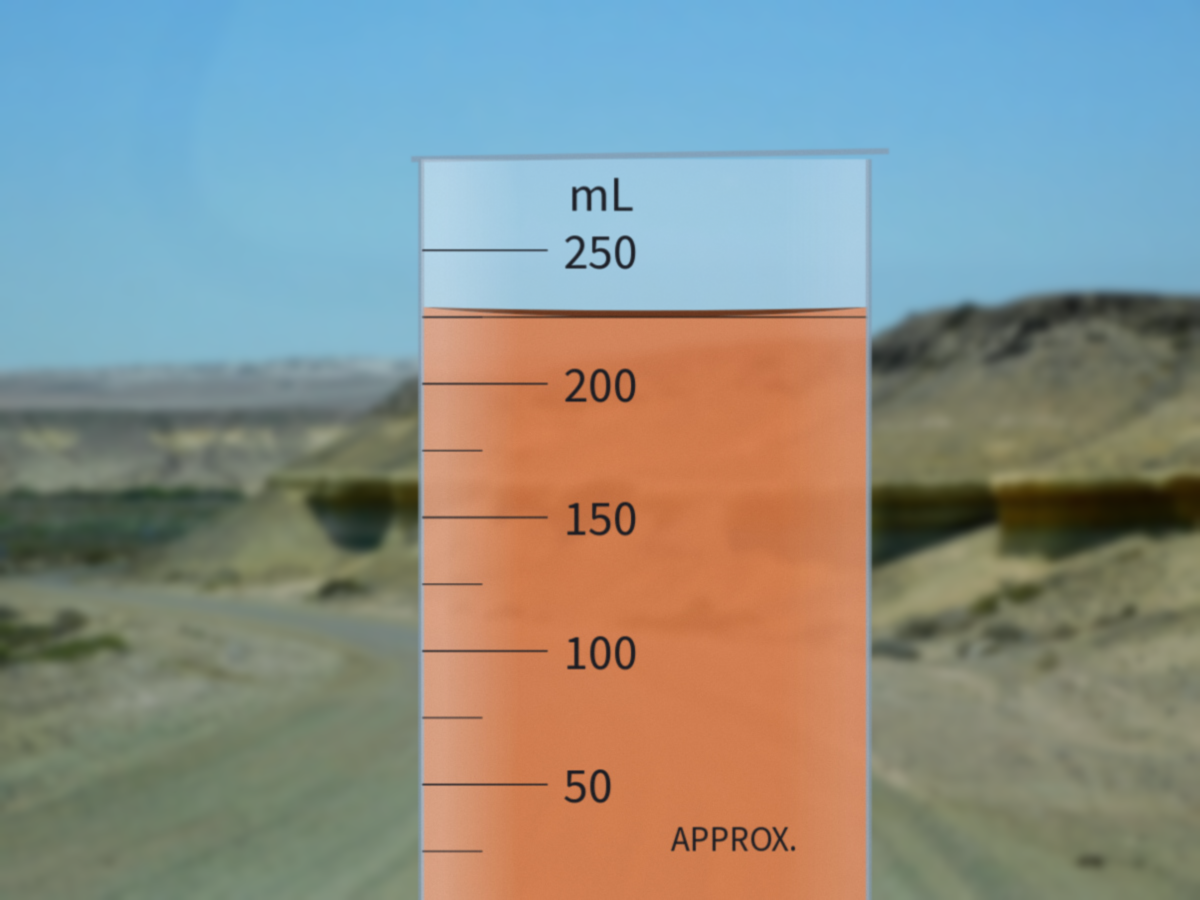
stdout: 225 mL
